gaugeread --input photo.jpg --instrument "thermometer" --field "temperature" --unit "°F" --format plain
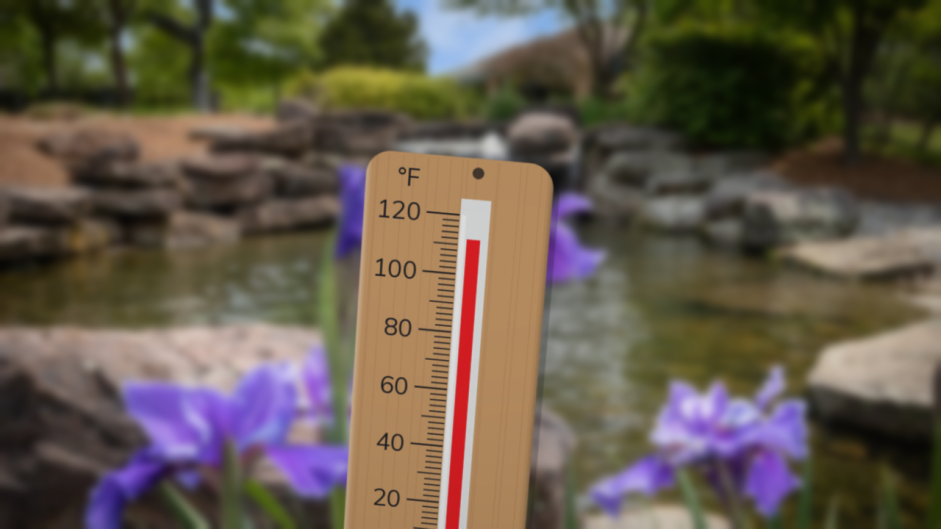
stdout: 112 °F
